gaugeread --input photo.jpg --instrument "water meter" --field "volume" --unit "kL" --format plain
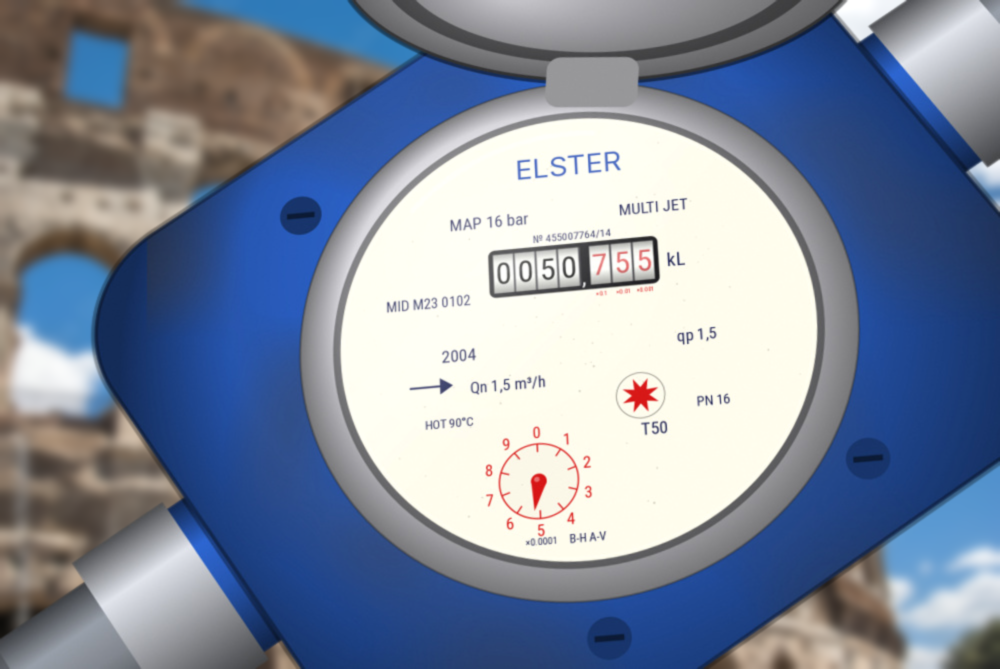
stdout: 50.7555 kL
